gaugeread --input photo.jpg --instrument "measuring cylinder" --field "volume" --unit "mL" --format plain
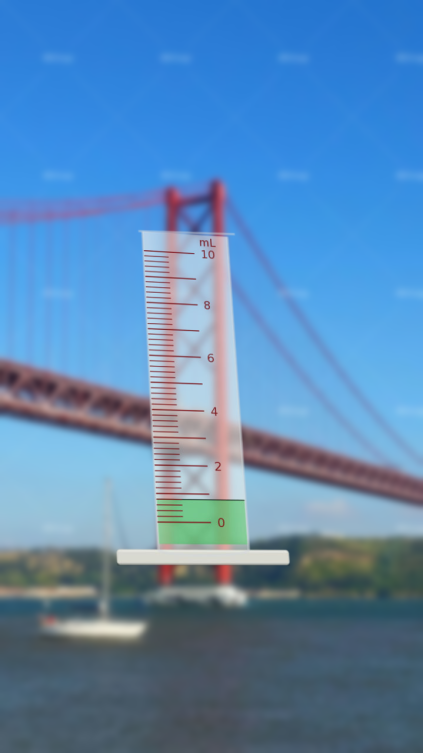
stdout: 0.8 mL
